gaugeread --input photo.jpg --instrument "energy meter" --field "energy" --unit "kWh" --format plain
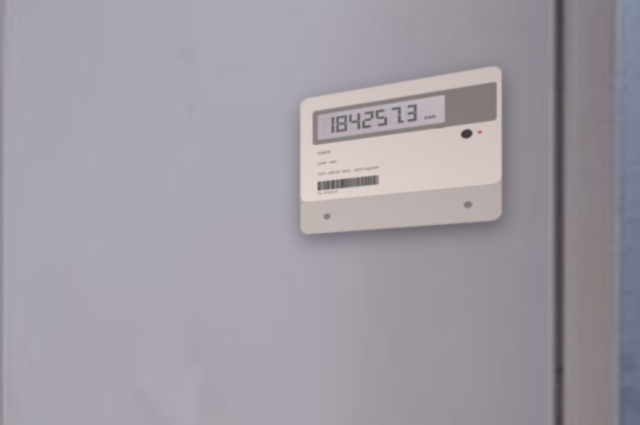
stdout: 184257.3 kWh
